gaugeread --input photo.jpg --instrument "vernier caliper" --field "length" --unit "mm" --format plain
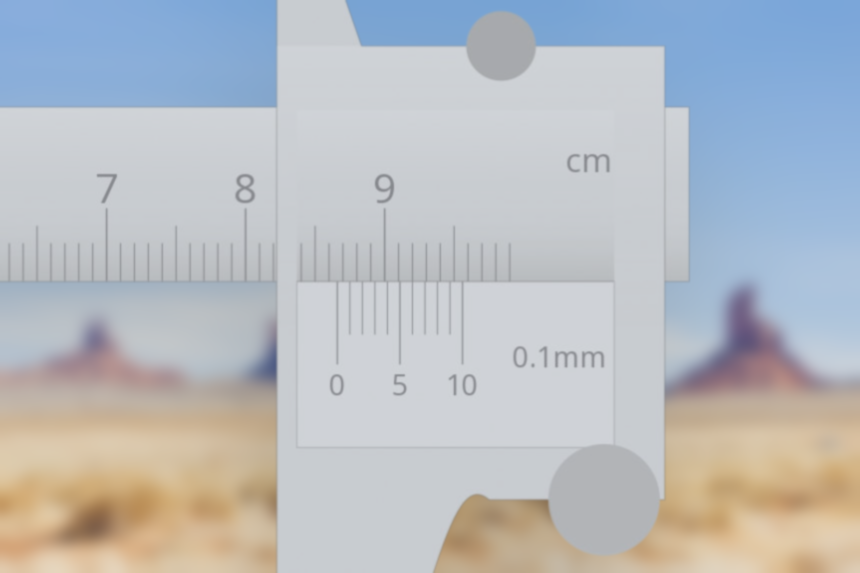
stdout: 86.6 mm
